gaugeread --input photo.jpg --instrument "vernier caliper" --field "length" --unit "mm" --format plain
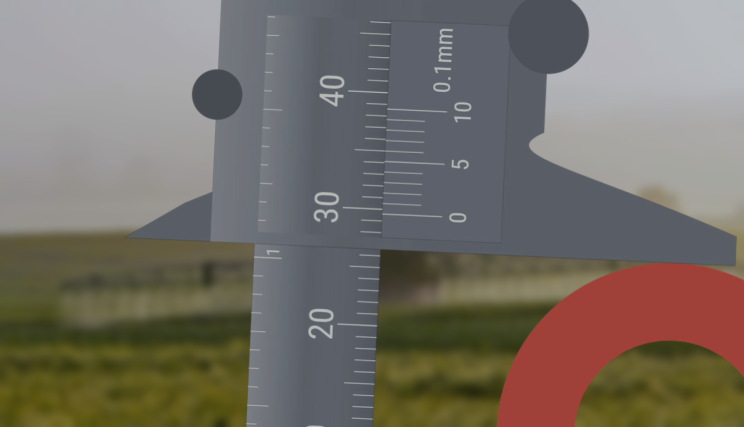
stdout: 29.6 mm
